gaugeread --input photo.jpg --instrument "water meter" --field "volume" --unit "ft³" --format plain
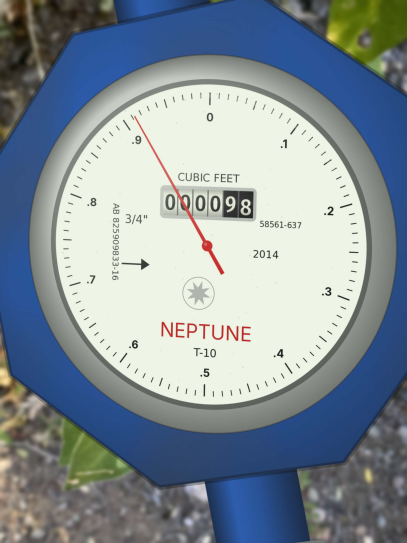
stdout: 97.91 ft³
